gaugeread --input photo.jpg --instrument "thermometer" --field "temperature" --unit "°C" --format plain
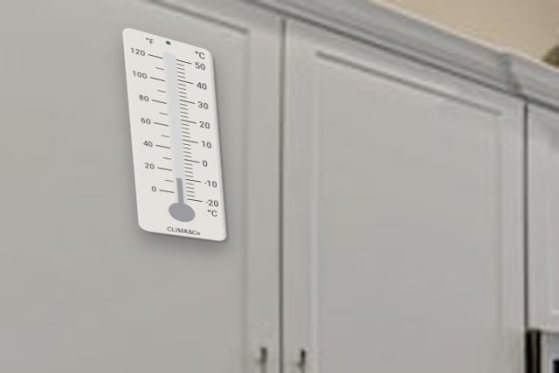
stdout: -10 °C
